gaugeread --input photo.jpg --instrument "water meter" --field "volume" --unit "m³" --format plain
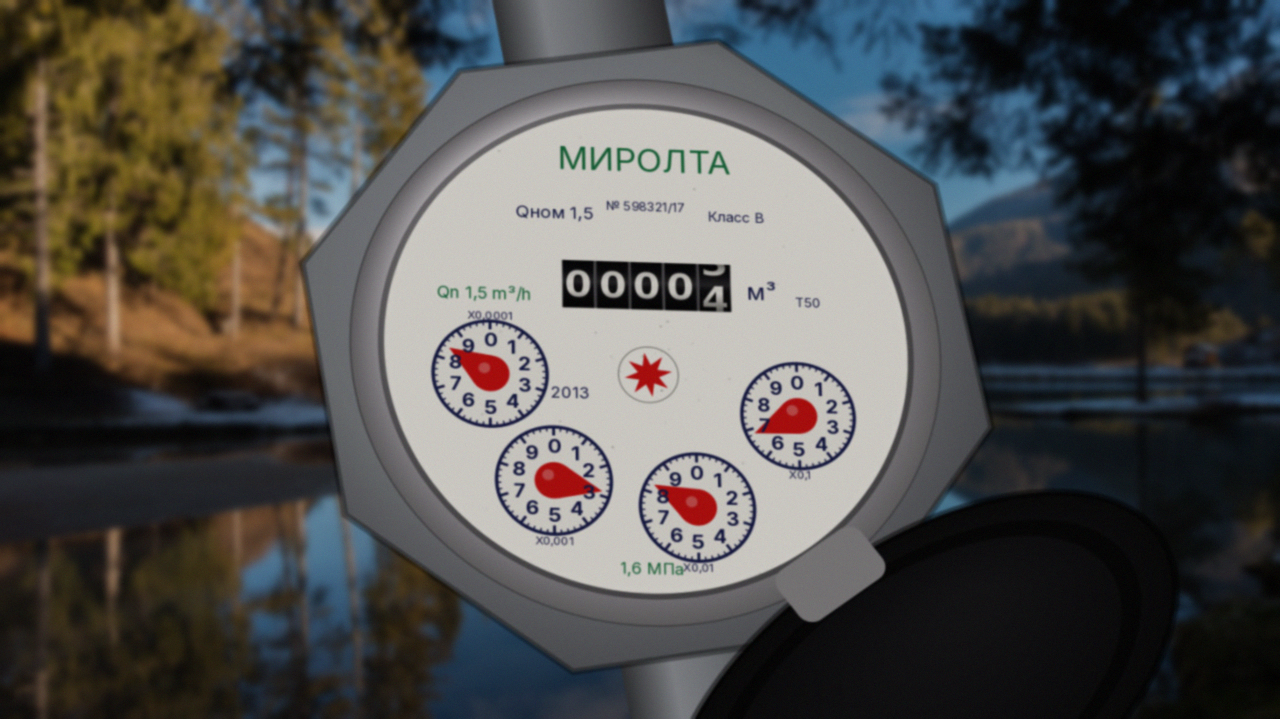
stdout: 3.6828 m³
